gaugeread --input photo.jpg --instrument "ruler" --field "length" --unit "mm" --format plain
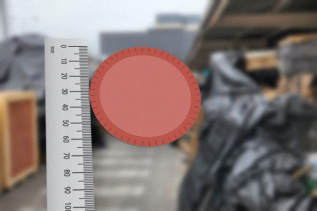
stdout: 65 mm
